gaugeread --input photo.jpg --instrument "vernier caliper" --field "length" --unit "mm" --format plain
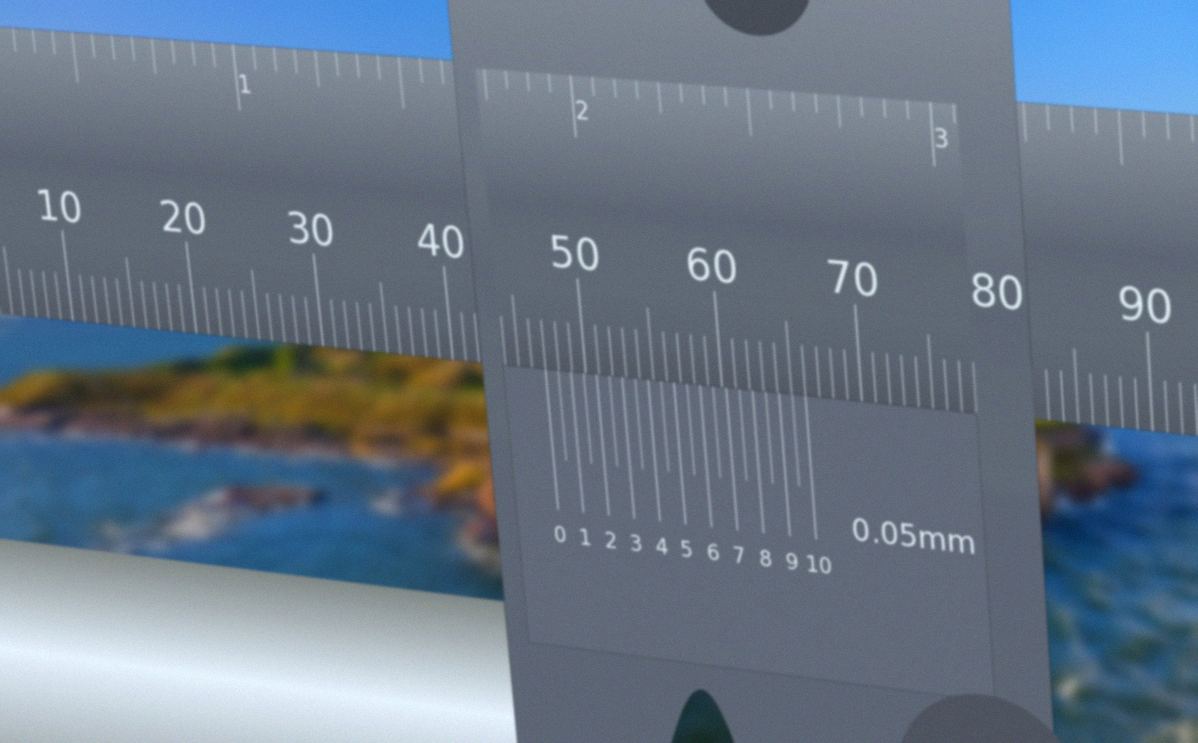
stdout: 47.0 mm
